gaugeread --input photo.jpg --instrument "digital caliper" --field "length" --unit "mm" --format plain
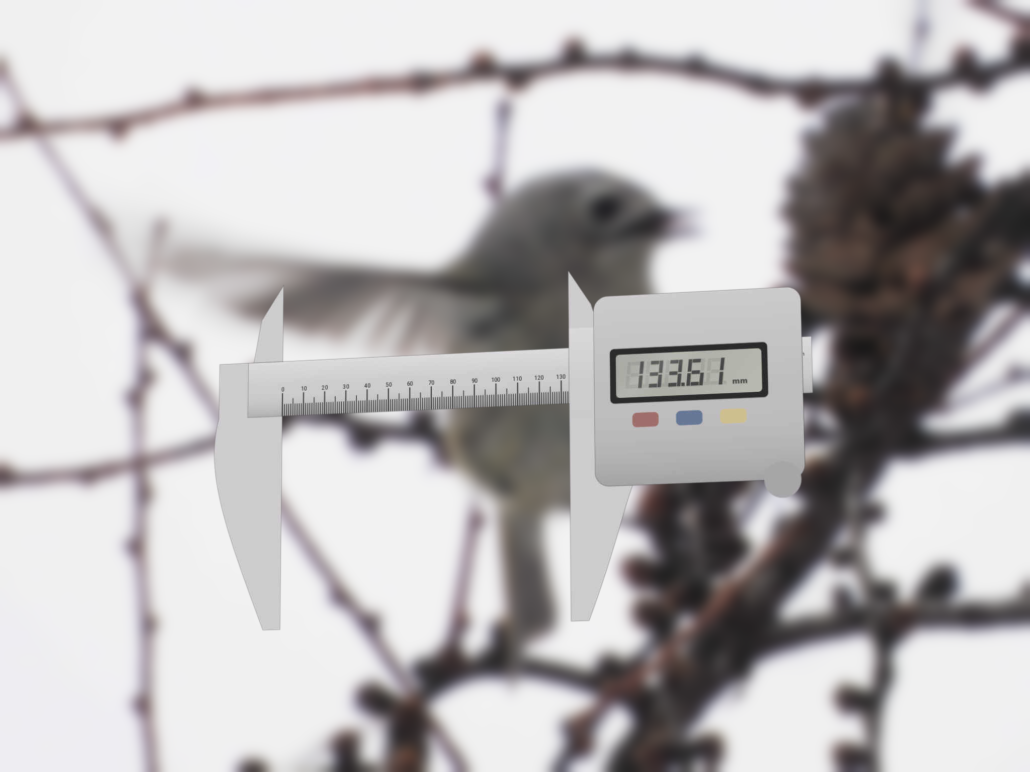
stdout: 133.61 mm
